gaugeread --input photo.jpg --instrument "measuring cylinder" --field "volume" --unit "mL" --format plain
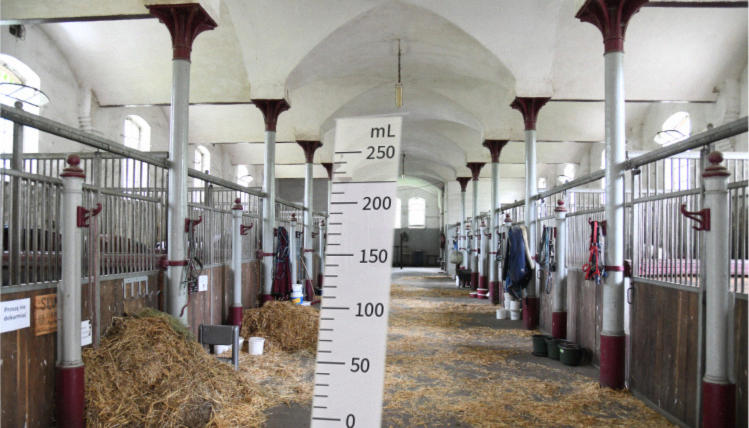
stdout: 220 mL
